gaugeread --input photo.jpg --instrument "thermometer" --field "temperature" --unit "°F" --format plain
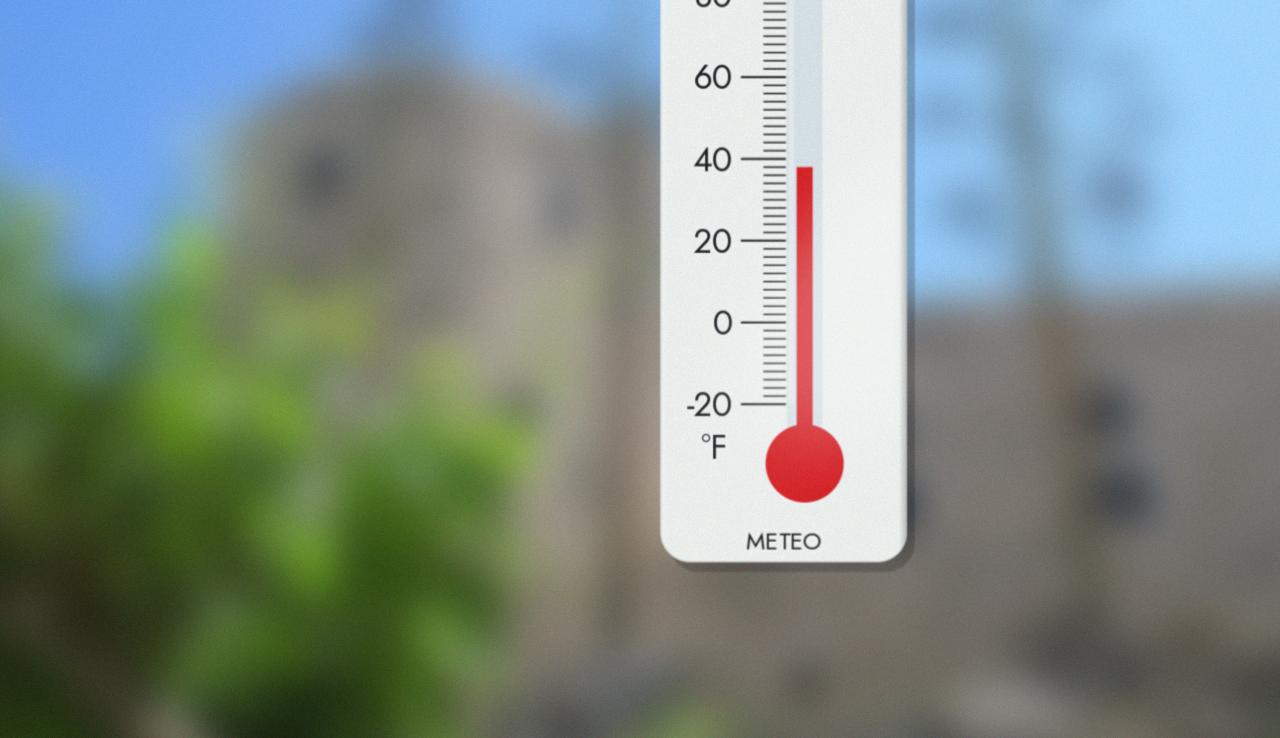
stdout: 38 °F
